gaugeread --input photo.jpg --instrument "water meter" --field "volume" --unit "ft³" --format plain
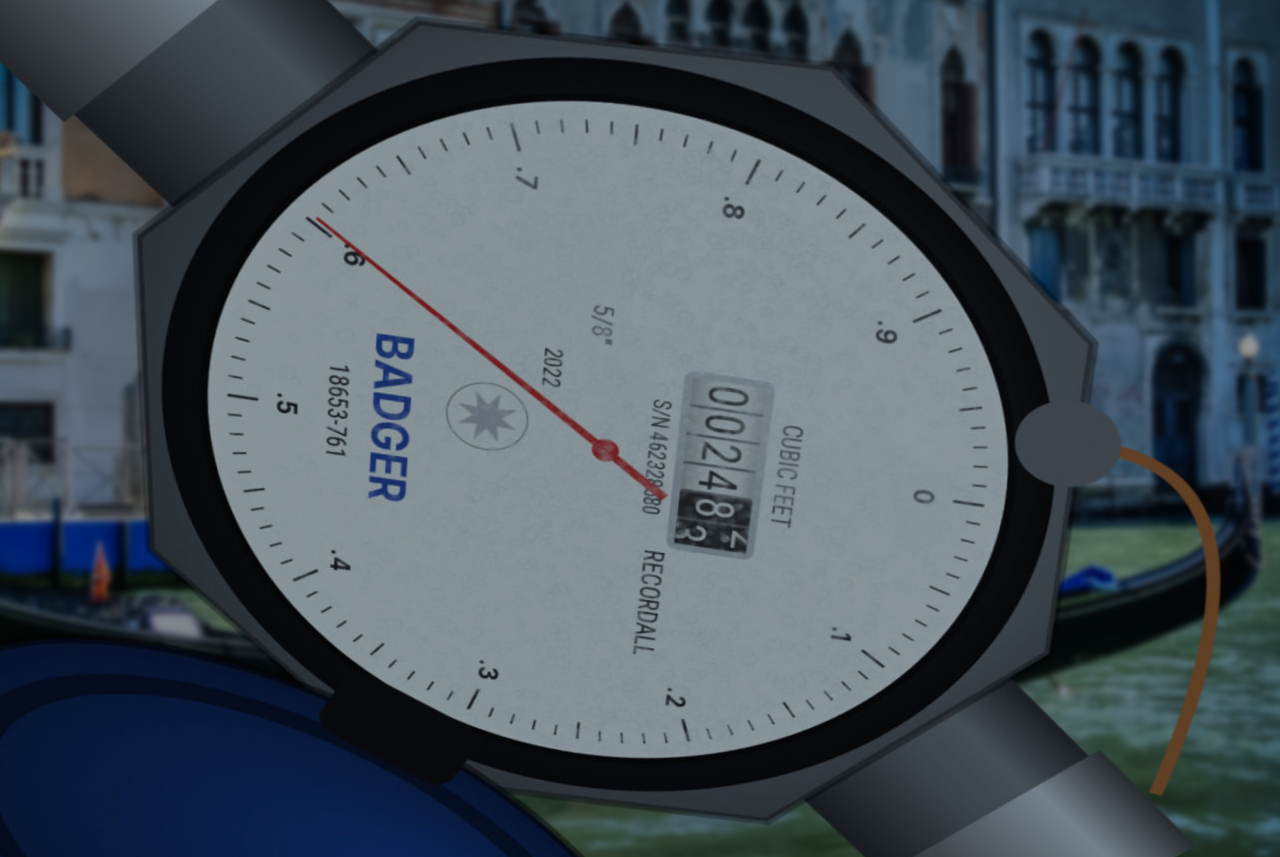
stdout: 2482.60 ft³
